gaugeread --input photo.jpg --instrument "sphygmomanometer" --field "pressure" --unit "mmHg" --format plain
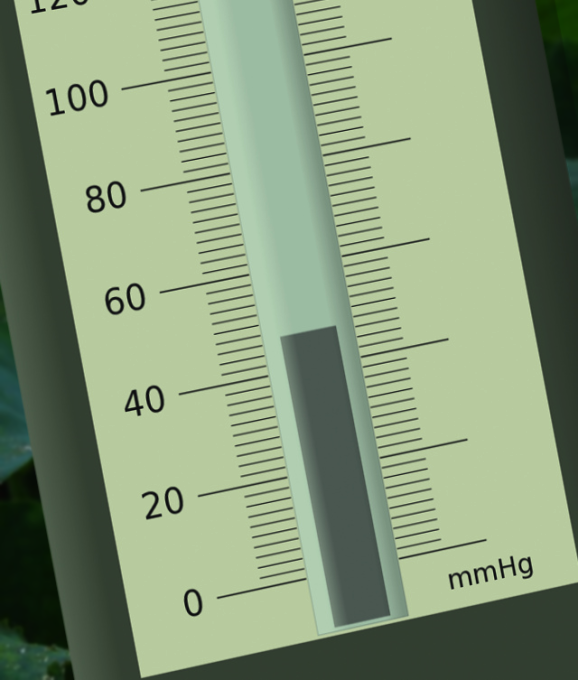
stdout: 47 mmHg
